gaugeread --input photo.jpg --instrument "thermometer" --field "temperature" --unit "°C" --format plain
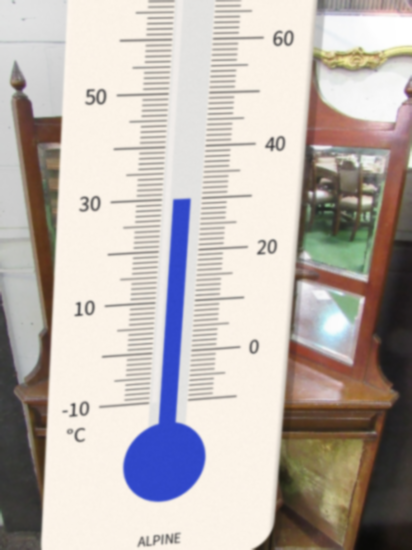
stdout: 30 °C
